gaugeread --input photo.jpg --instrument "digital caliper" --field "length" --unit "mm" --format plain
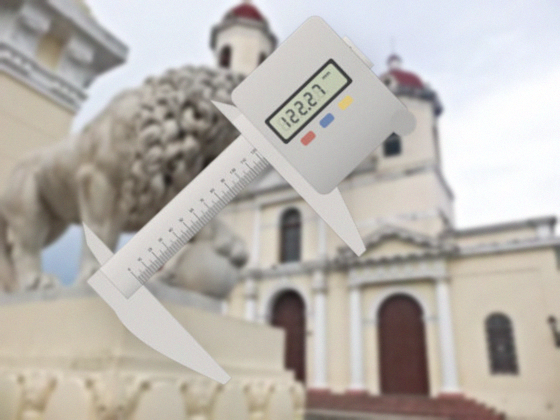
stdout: 122.27 mm
